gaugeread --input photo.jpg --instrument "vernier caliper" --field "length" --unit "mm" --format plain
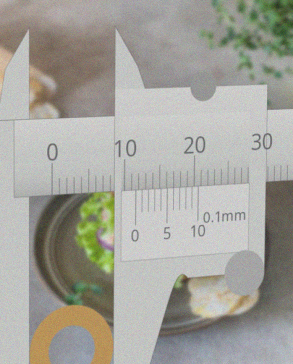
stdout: 11.6 mm
